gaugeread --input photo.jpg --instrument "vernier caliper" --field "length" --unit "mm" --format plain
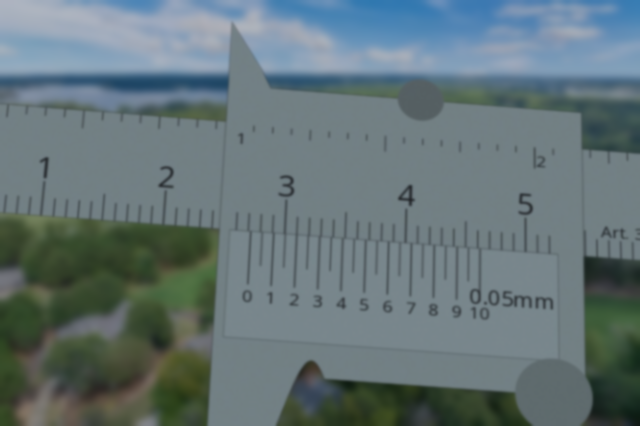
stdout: 27.2 mm
